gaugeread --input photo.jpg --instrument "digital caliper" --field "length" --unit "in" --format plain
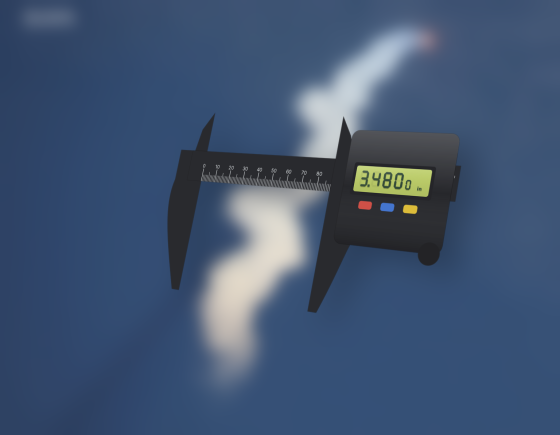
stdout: 3.4800 in
